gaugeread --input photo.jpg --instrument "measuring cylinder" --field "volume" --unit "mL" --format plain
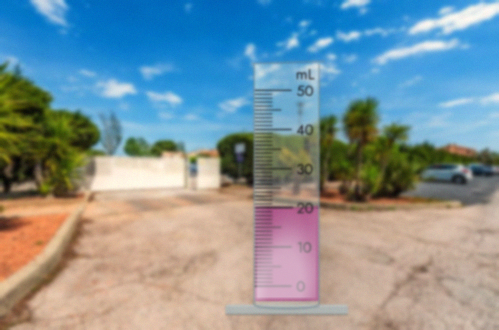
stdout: 20 mL
